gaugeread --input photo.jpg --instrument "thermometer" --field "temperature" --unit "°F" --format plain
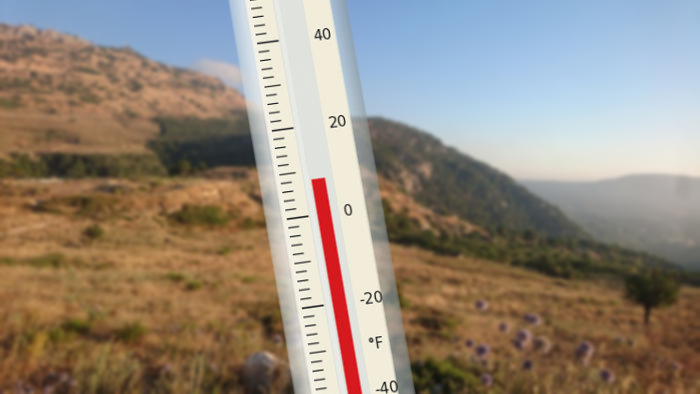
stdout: 8 °F
